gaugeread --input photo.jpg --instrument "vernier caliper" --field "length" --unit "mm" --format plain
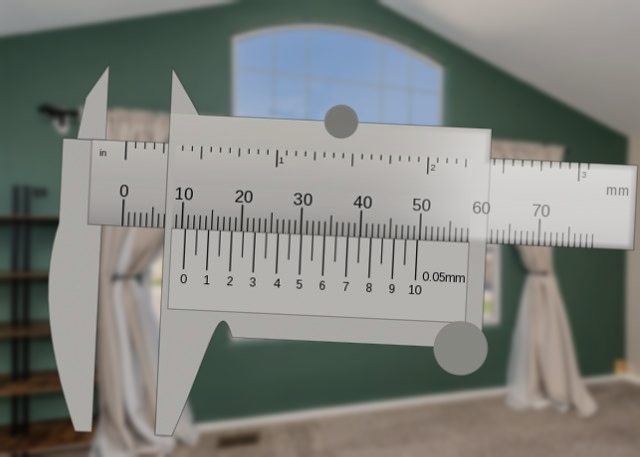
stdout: 10.6 mm
